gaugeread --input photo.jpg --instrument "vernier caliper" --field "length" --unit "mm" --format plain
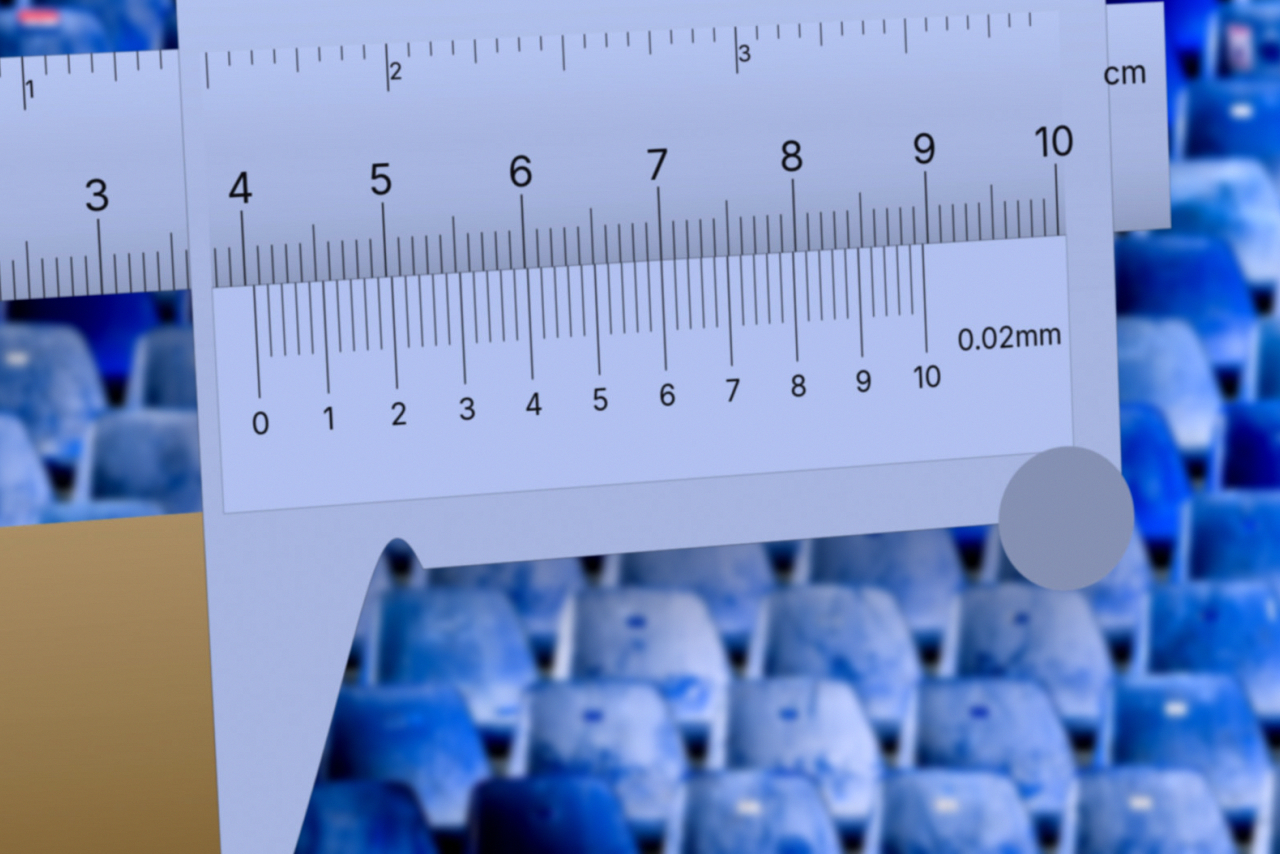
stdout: 40.6 mm
